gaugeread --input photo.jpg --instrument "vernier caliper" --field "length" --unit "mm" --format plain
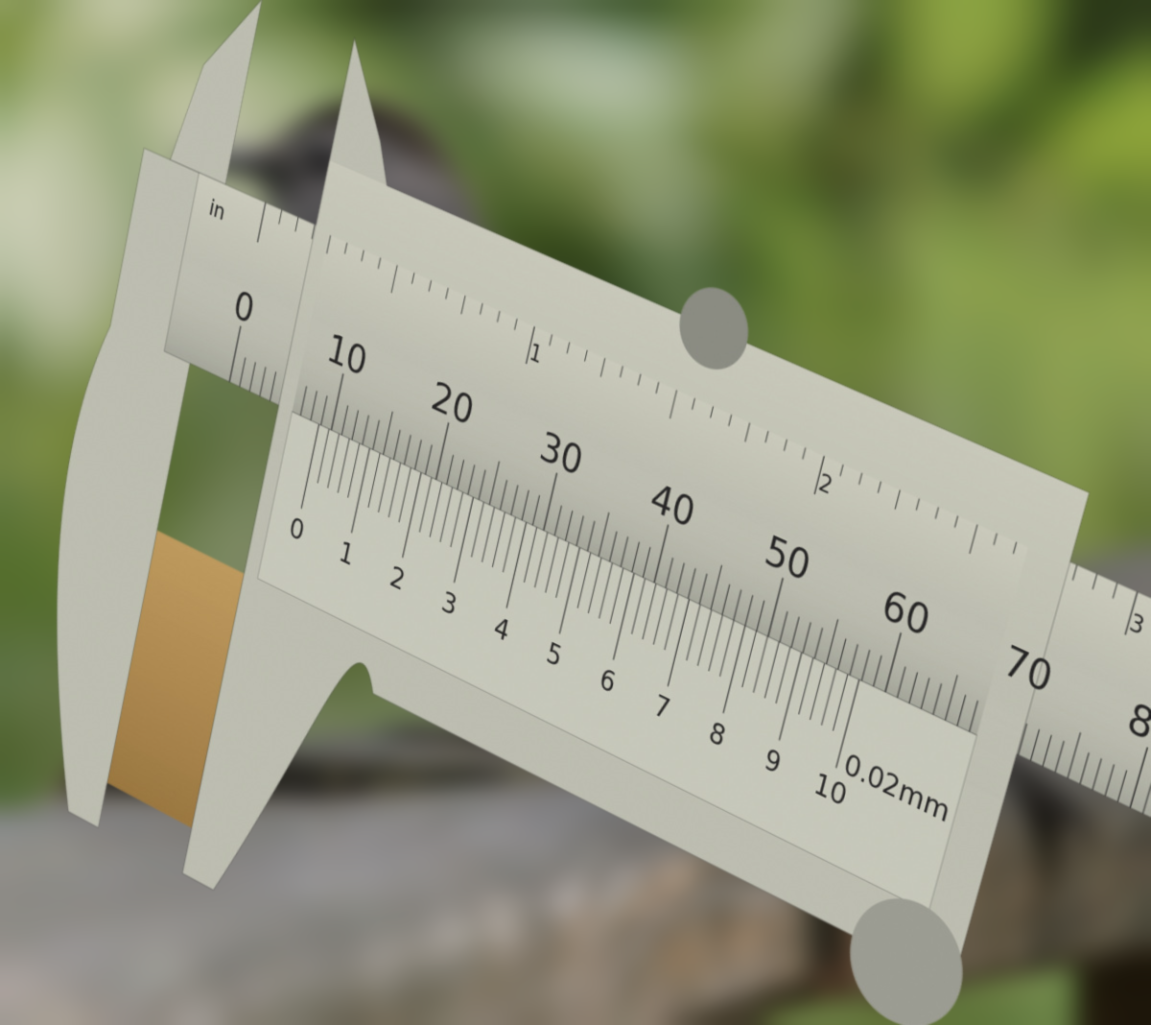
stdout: 8.8 mm
